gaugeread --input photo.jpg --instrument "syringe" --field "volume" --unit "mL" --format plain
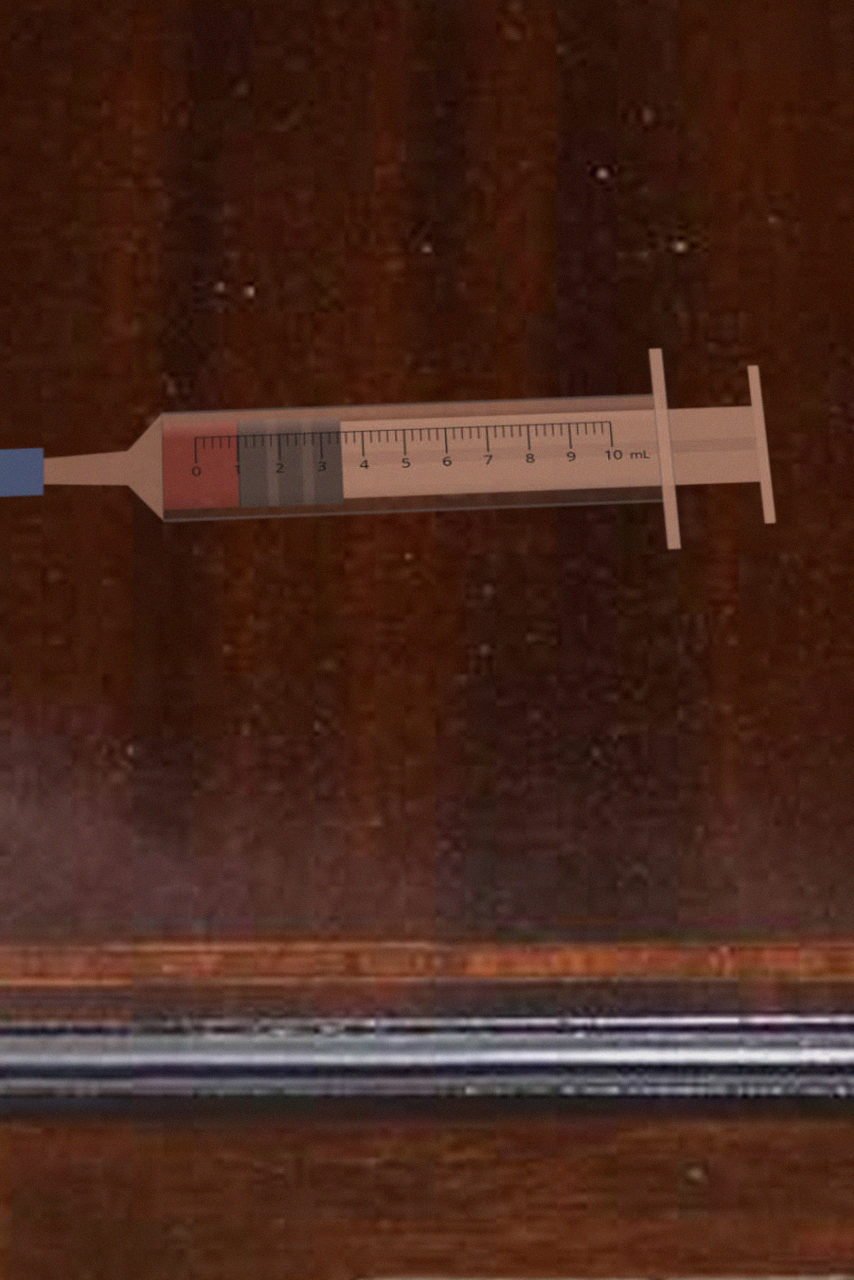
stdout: 1 mL
